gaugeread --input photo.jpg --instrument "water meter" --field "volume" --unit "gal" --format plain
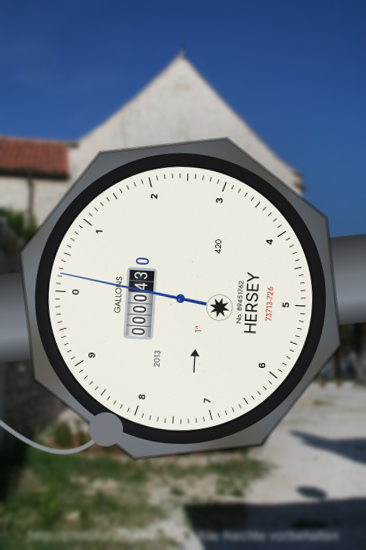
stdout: 430.2 gal
